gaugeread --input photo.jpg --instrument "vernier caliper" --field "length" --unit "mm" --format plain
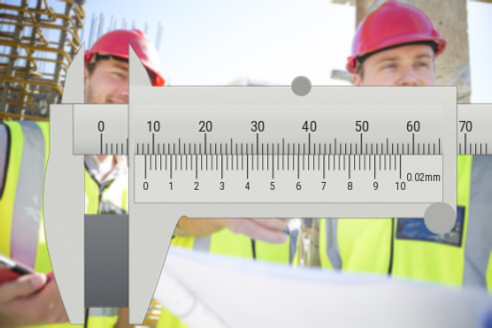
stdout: 8.5 mm
